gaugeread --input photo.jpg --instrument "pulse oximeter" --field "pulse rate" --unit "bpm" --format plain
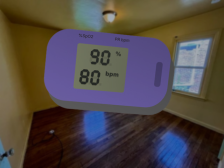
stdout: 80 bpm
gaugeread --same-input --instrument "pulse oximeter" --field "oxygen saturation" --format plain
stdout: 90 %
